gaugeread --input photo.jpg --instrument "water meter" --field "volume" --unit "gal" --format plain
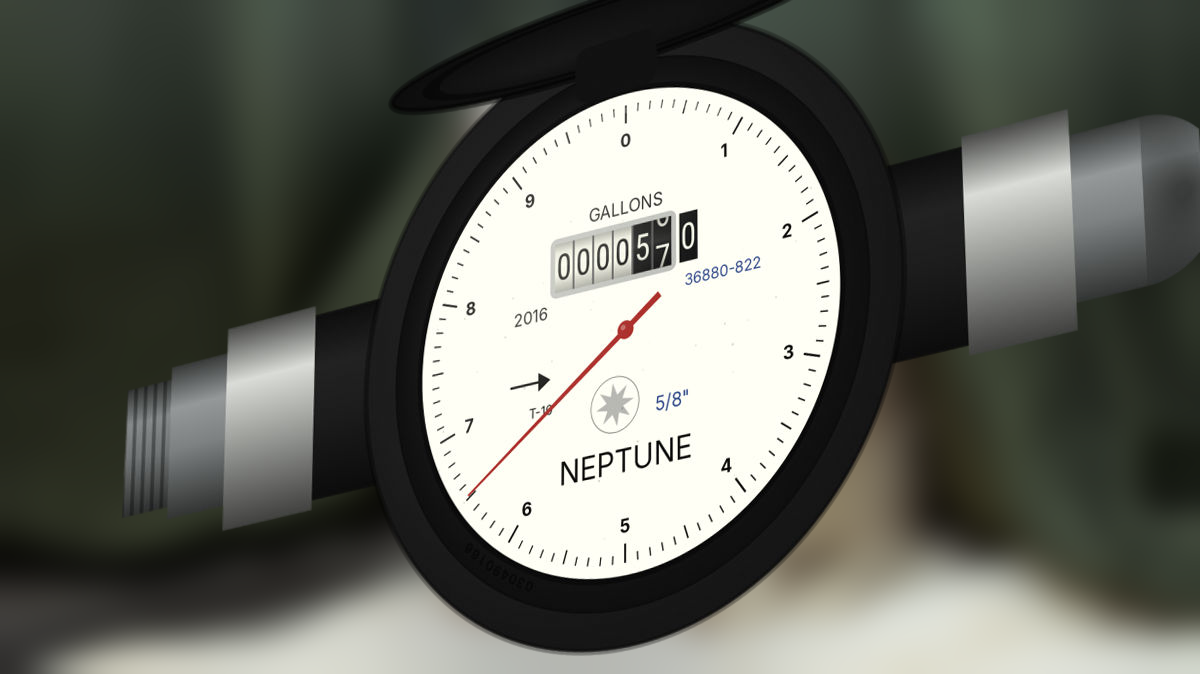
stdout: 566.5 gal
